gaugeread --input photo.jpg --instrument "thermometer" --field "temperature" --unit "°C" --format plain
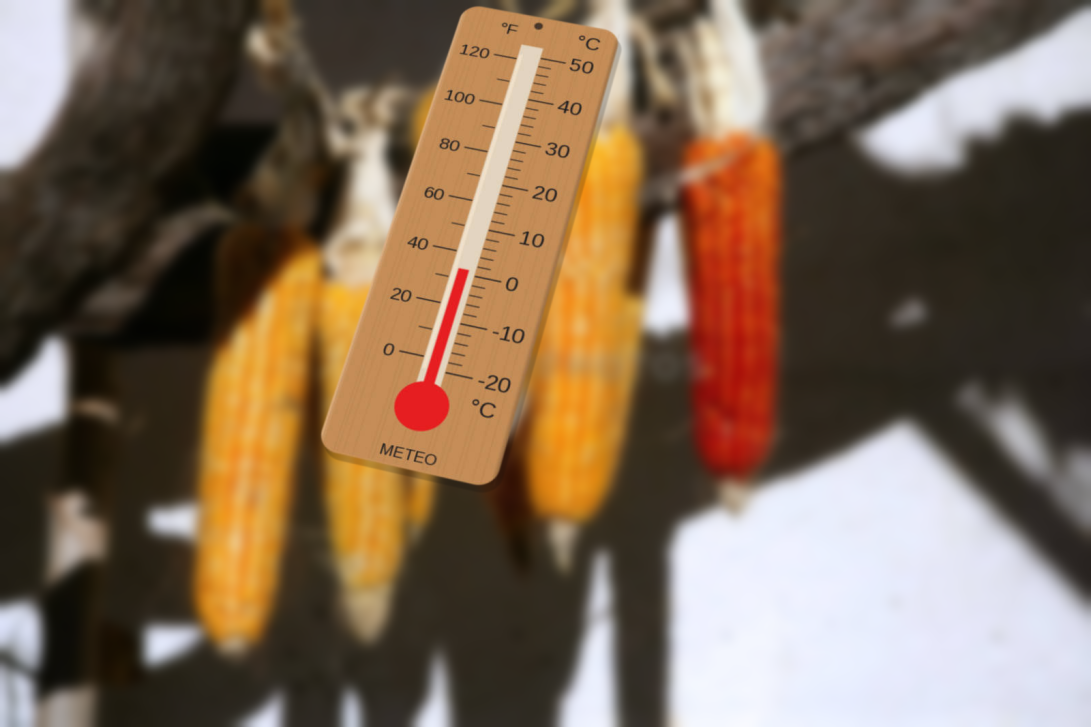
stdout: 1 °C
